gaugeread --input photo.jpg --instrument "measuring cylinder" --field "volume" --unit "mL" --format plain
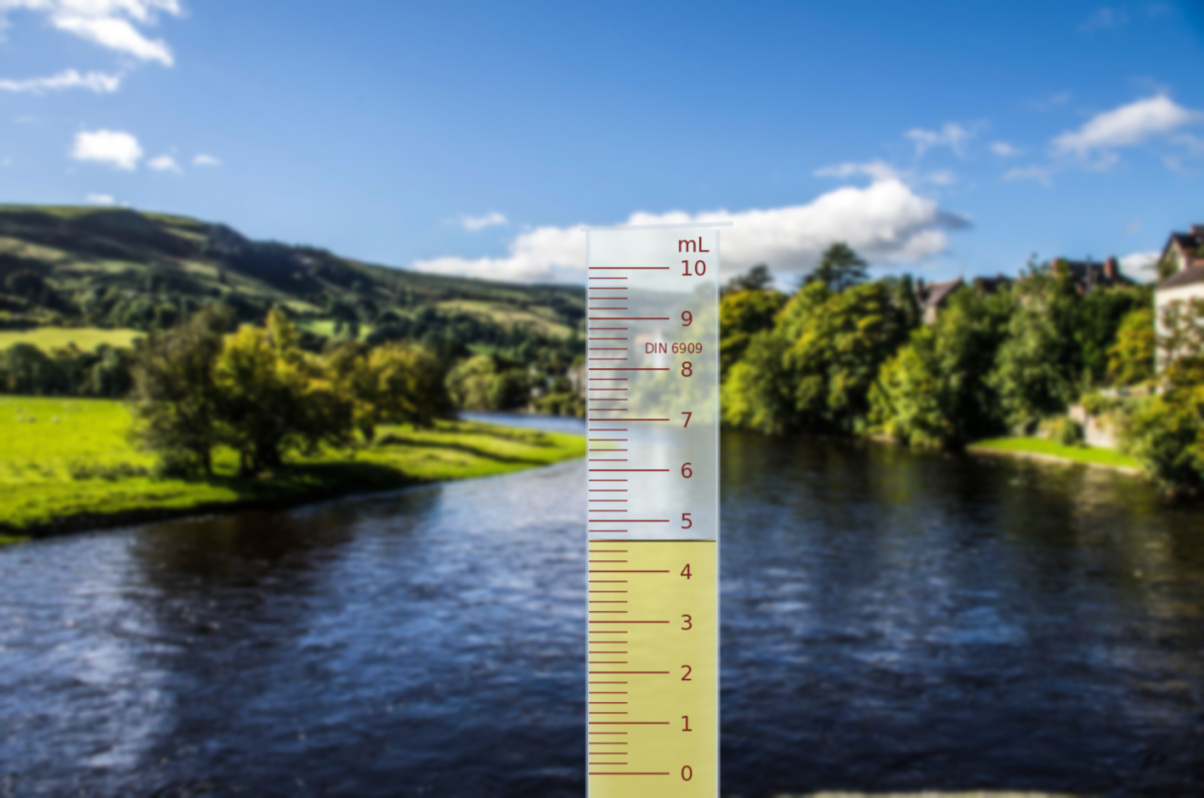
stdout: 4.6 mL
